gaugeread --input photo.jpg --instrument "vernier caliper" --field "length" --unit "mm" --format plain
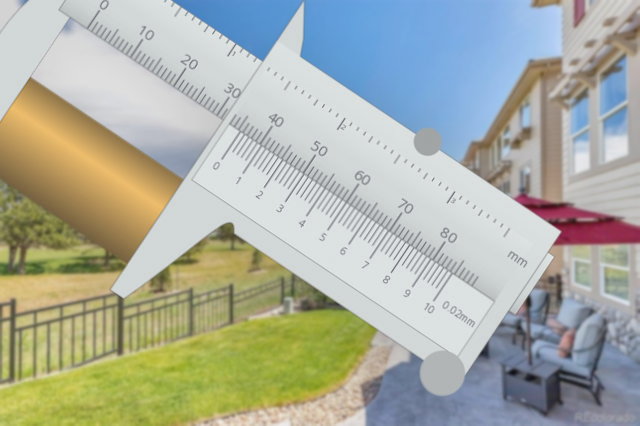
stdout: 35.5 mm
